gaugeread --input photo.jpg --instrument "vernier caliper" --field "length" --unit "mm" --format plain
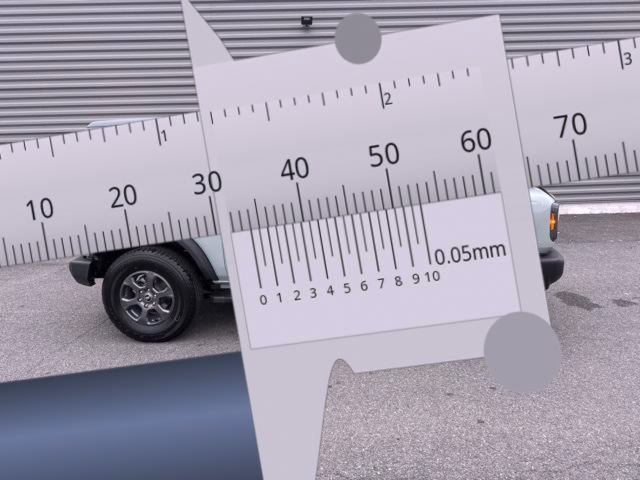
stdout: 34.0 mm
